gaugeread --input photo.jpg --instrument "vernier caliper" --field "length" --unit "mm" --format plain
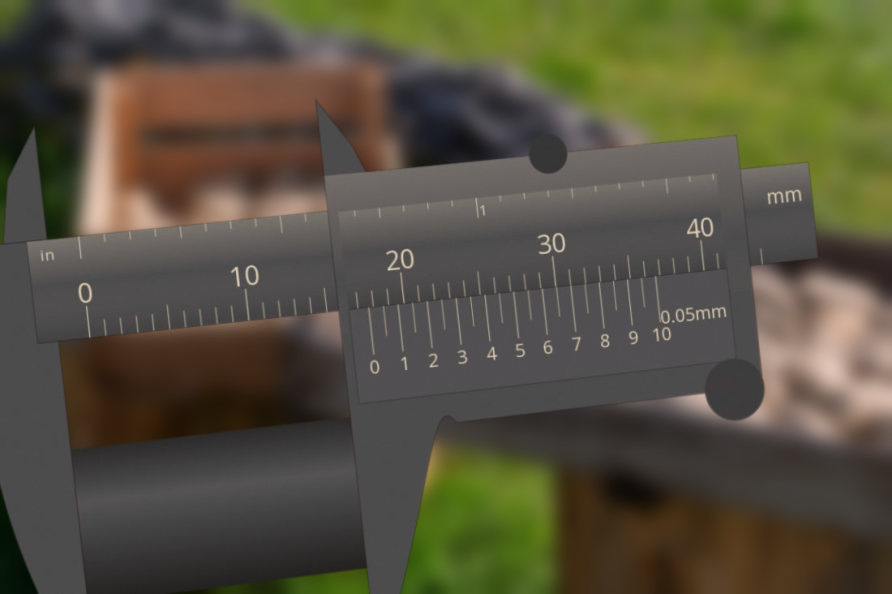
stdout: 17.7 mm
